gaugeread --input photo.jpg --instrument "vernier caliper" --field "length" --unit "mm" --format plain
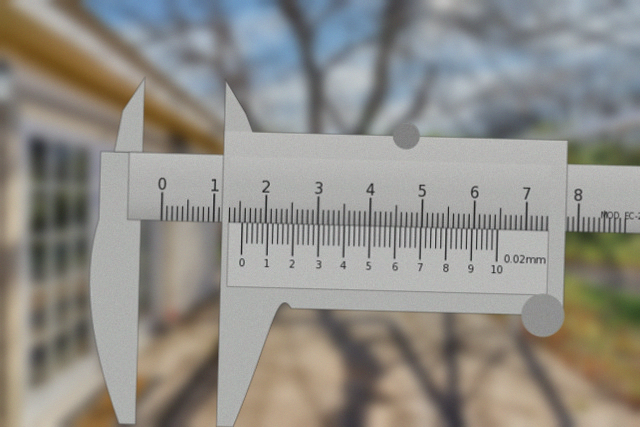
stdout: 15.5 mm
